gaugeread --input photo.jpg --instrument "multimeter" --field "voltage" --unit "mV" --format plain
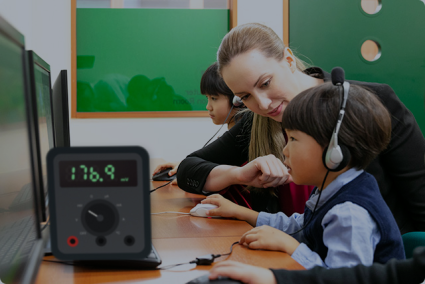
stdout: 176.9 mV
